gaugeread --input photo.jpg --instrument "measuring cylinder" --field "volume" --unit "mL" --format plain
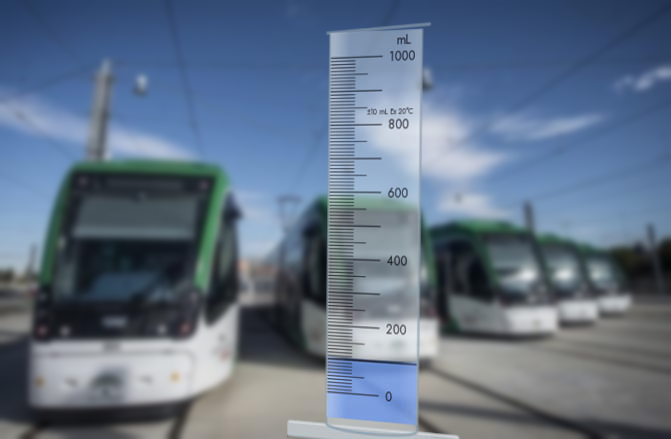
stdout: 100 mL
